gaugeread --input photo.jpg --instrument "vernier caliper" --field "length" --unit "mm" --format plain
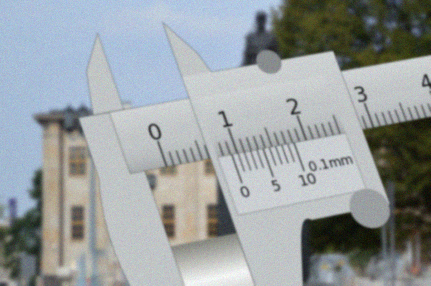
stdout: 9.2 mm
